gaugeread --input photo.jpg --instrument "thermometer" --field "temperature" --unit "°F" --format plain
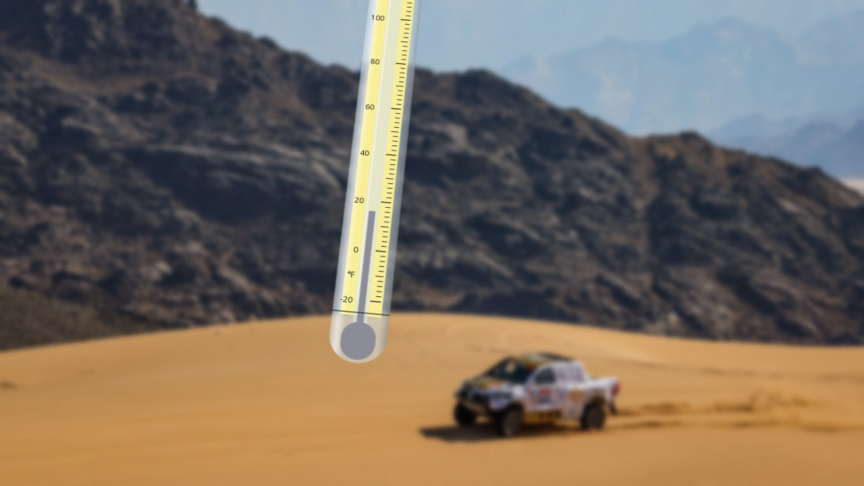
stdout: 16 °F
